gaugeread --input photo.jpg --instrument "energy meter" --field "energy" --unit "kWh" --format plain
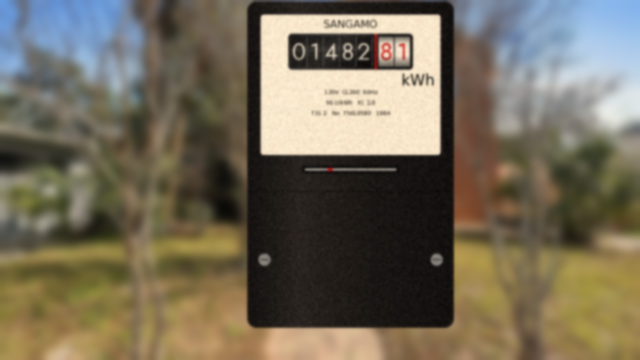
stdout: 1482.81 kWh
